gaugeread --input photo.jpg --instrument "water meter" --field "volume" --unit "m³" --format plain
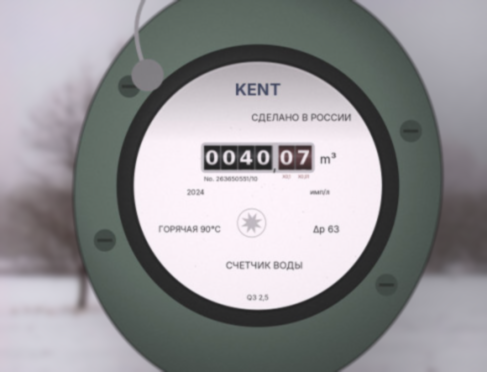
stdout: 40.07 m³
